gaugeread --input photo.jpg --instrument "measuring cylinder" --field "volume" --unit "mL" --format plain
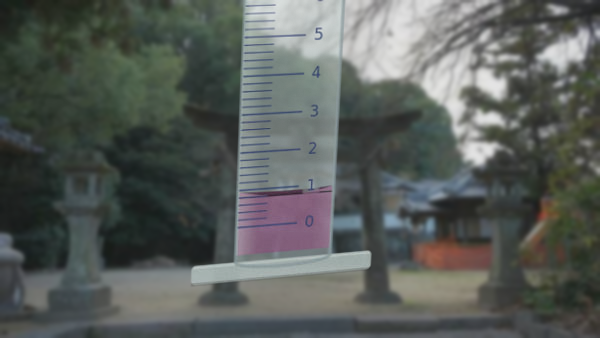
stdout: 0.8 mL
